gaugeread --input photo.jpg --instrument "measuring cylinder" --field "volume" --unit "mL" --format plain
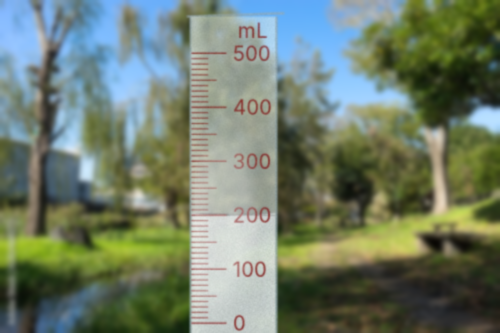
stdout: 200 mL
